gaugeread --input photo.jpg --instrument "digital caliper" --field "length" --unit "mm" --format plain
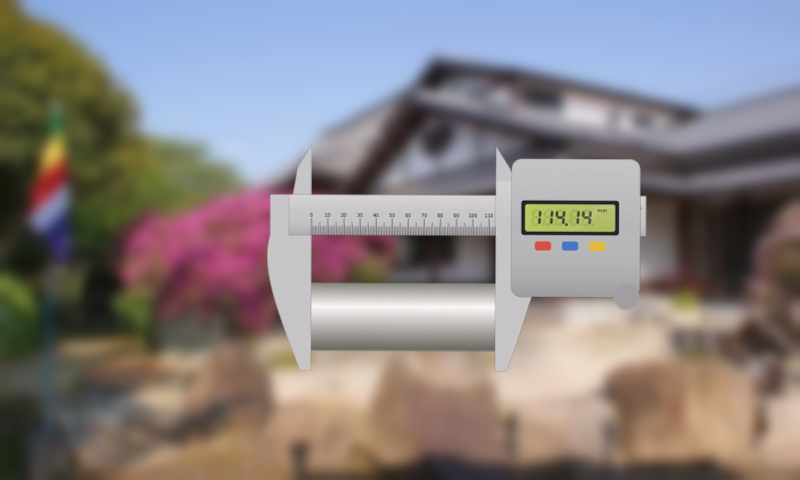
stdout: 114.14 mm
